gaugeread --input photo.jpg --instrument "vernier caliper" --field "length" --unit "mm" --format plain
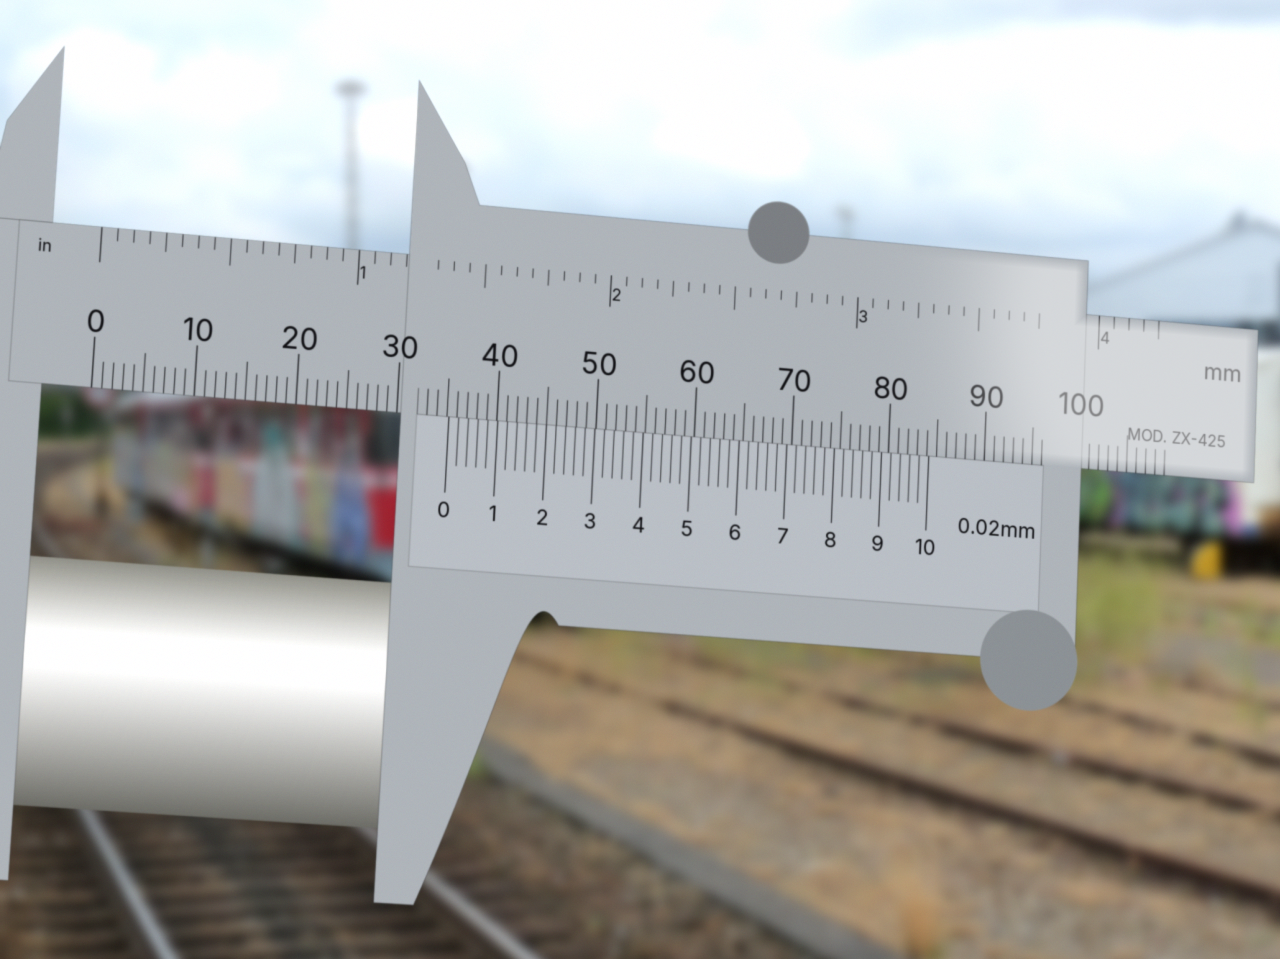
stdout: 35.2 mm
